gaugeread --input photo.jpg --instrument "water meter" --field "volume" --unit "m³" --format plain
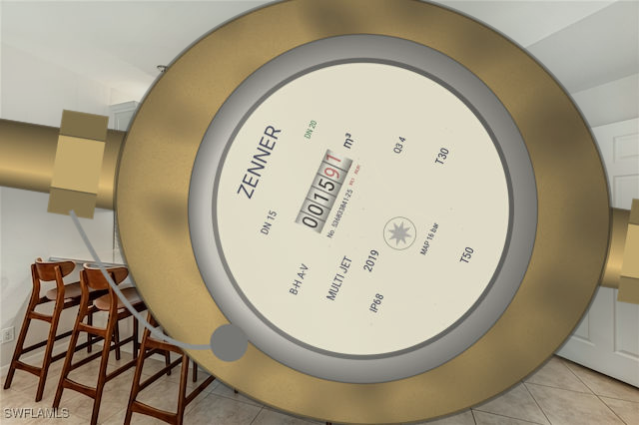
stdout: 15.91 m³
